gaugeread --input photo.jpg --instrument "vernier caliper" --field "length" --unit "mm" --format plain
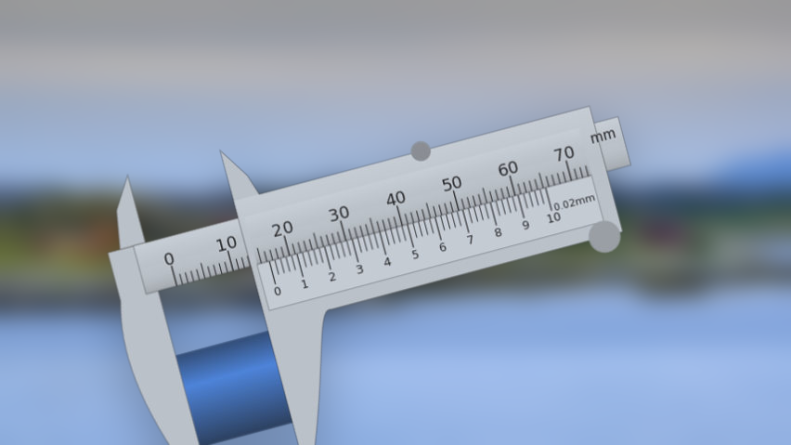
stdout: 16.4 mm
